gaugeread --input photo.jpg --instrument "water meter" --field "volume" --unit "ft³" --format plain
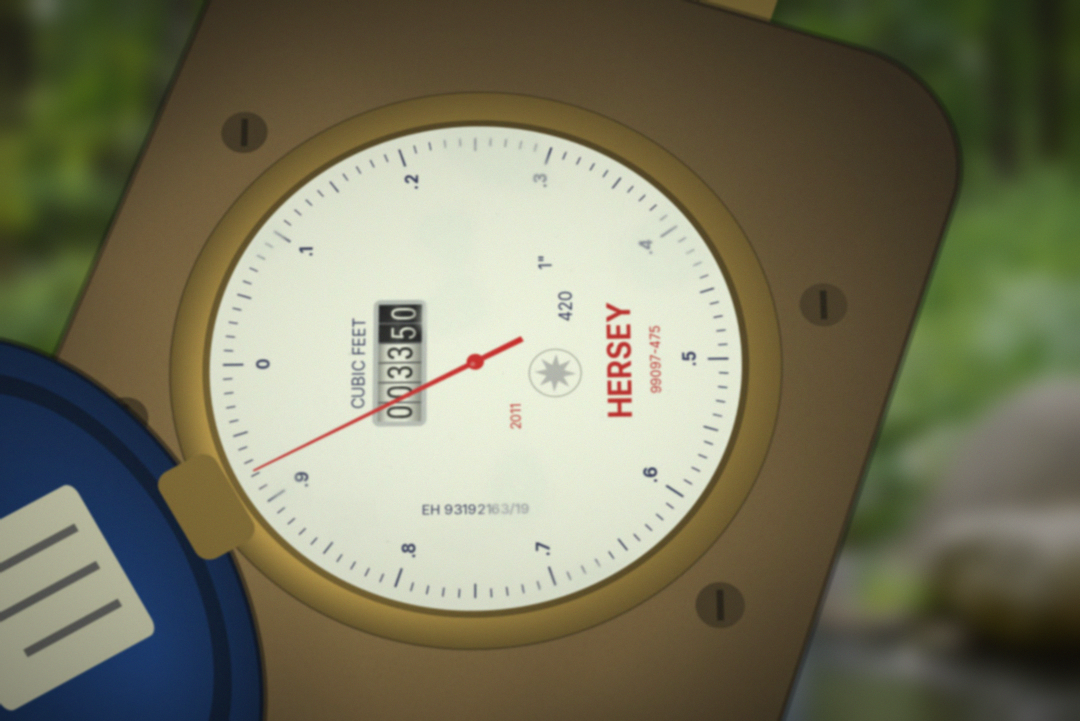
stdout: 3349.92 ft³
